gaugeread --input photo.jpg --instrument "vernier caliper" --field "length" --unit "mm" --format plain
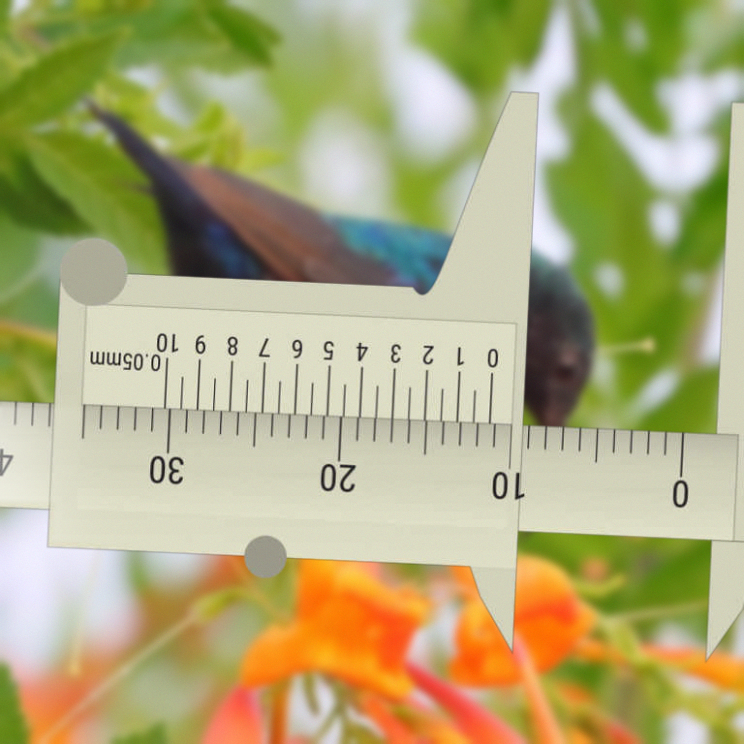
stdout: 11.3 mm
